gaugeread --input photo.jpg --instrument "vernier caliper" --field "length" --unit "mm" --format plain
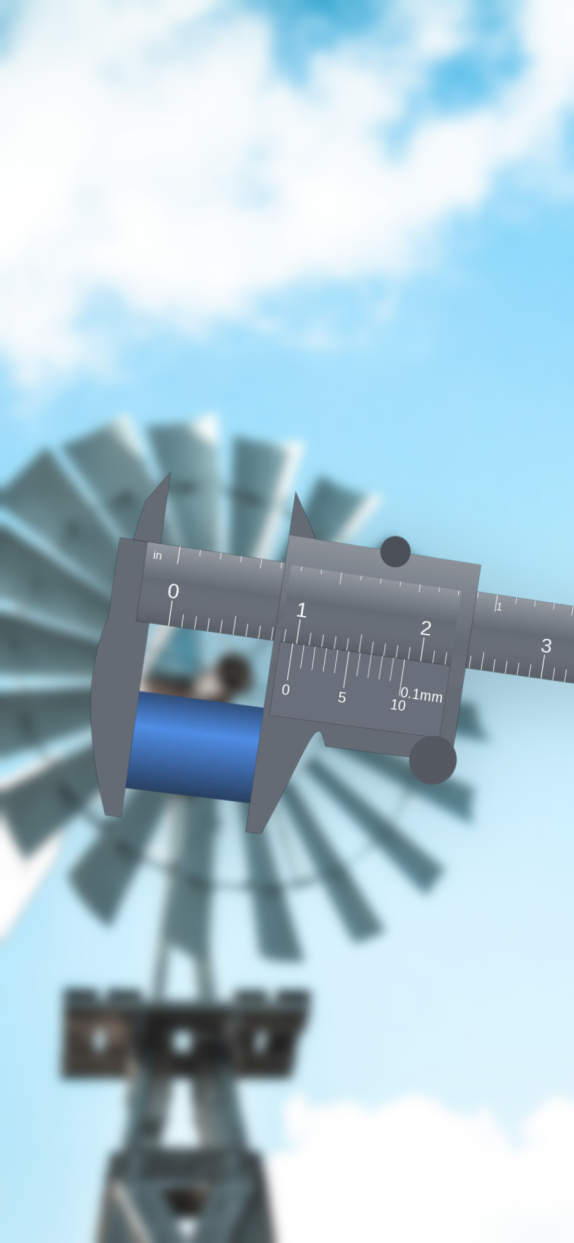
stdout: 9.7 mm
